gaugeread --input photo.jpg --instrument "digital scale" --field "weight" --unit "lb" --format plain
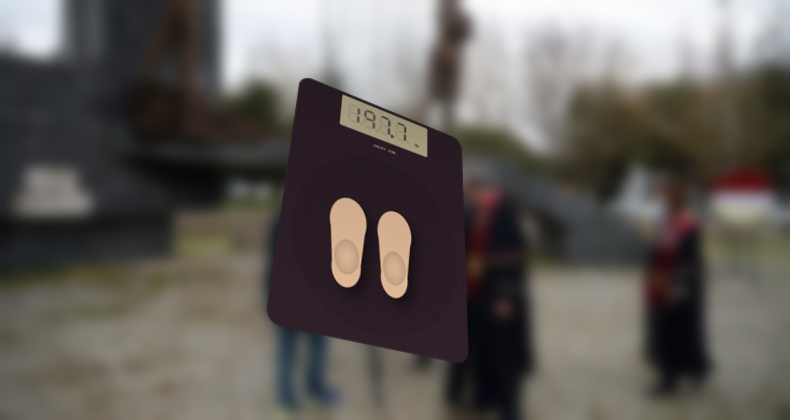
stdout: 197.7 lb
